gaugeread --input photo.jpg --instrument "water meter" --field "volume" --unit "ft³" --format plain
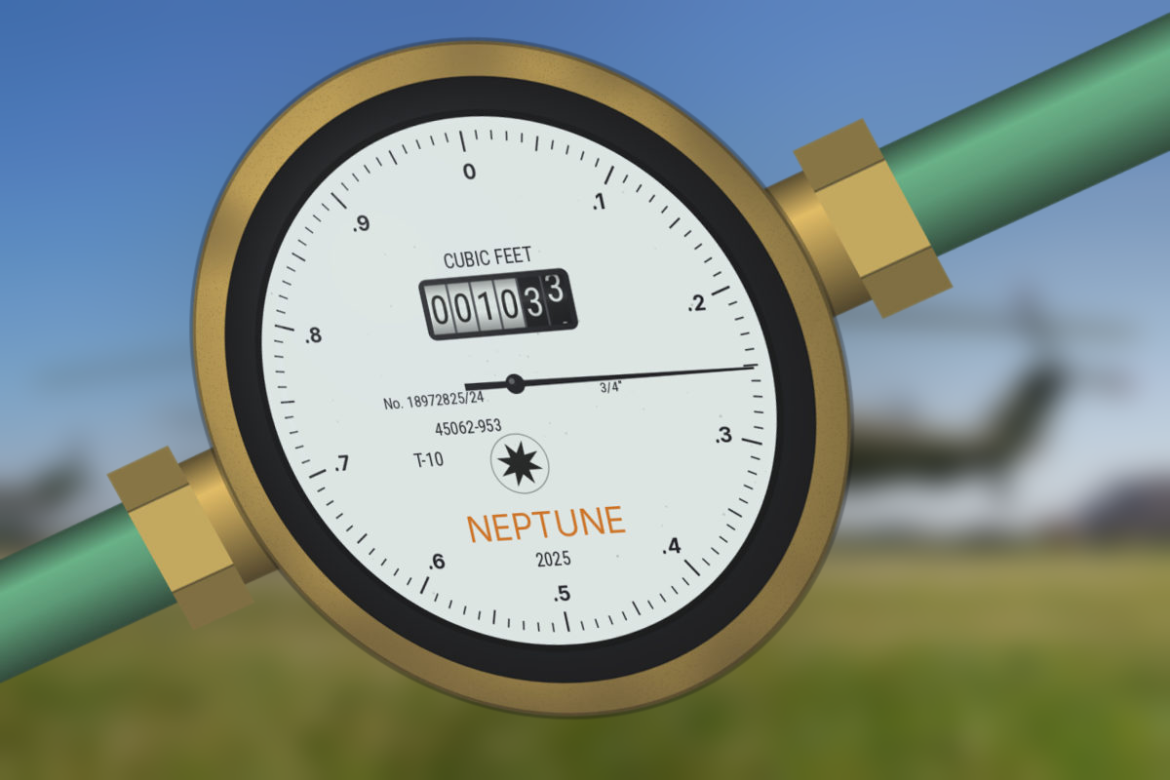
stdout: 1033.25 ft³
